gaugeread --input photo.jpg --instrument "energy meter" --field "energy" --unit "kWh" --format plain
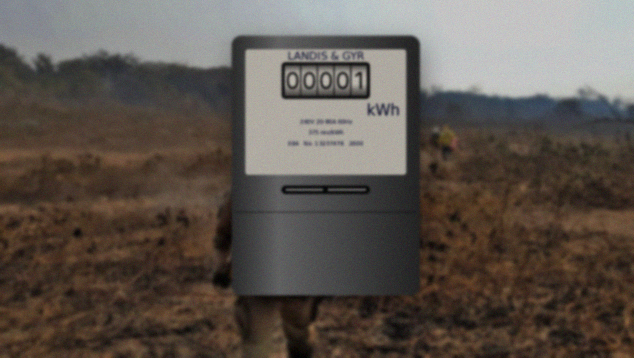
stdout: 1 kWh
